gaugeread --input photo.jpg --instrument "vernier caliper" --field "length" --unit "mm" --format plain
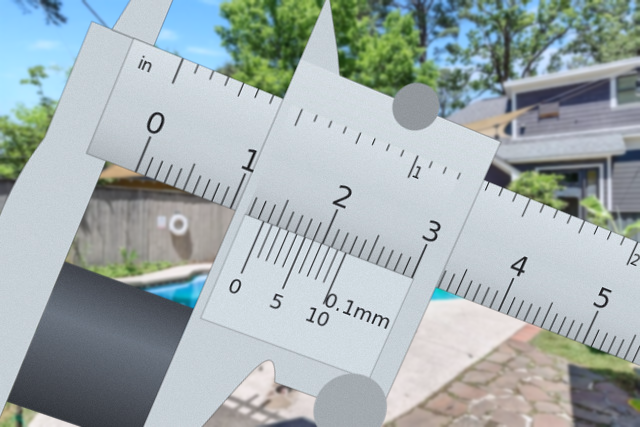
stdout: 13.6 mm
